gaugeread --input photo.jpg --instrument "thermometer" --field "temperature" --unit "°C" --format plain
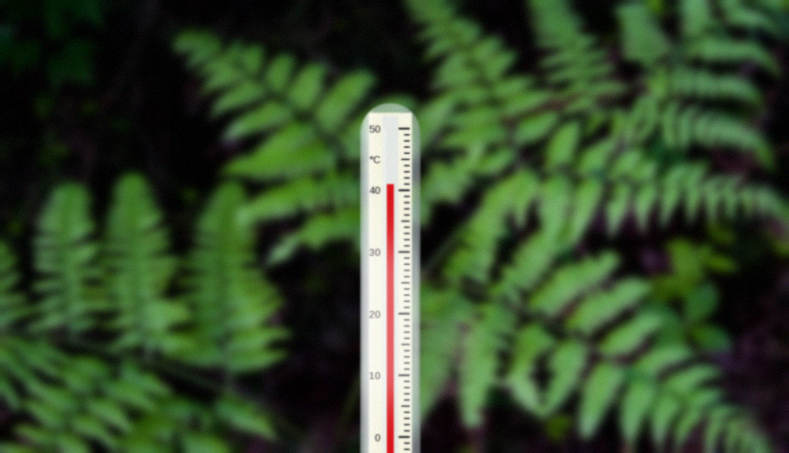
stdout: 41 °C
